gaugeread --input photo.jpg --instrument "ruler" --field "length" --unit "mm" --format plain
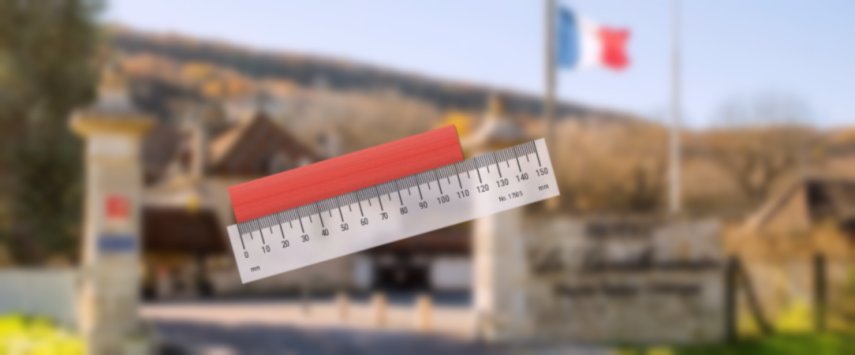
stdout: 115 mm
